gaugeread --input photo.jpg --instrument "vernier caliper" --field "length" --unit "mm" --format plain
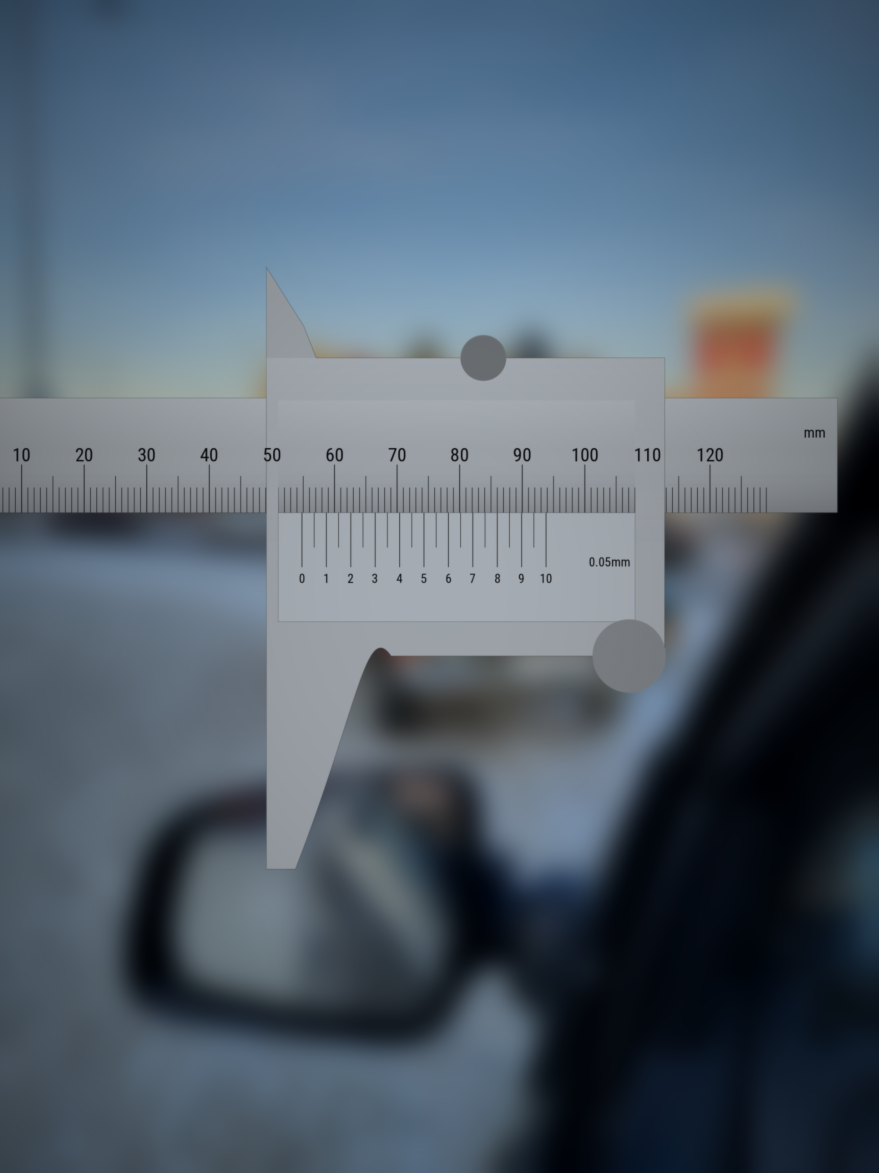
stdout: 54.8 mm
